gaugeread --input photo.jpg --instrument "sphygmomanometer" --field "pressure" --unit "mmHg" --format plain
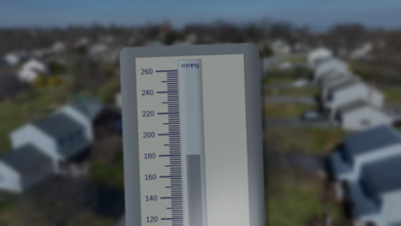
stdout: 180 mmHg
